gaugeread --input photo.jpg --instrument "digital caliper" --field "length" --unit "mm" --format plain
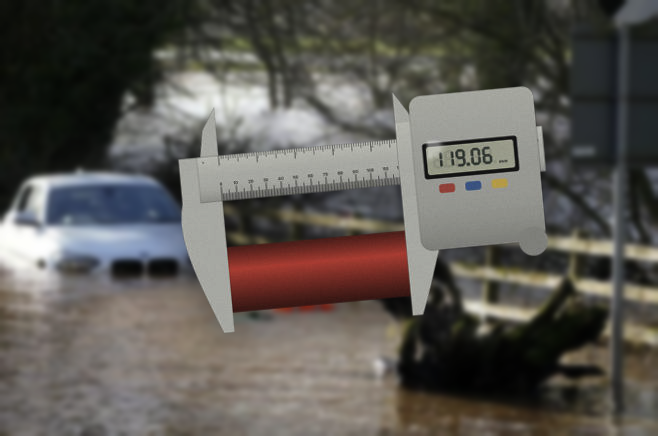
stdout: 119.06 mm
